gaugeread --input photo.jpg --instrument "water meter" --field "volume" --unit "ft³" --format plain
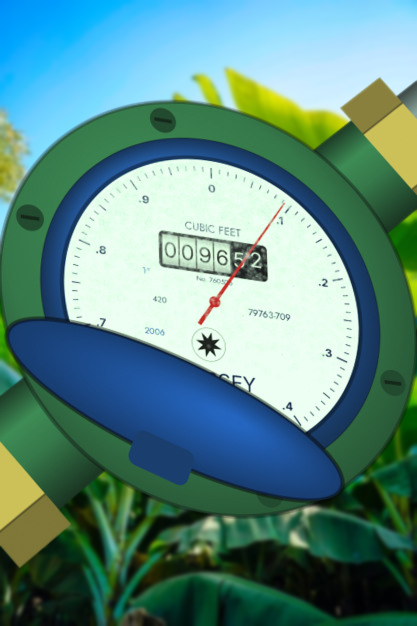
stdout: 9652.09 ft³
